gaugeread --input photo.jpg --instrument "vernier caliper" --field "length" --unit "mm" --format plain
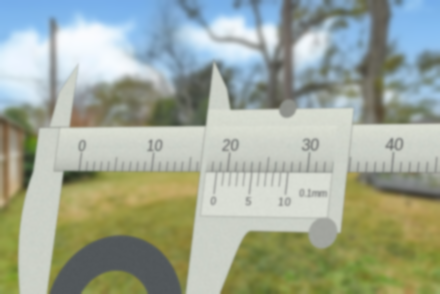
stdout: 18.6 mm
